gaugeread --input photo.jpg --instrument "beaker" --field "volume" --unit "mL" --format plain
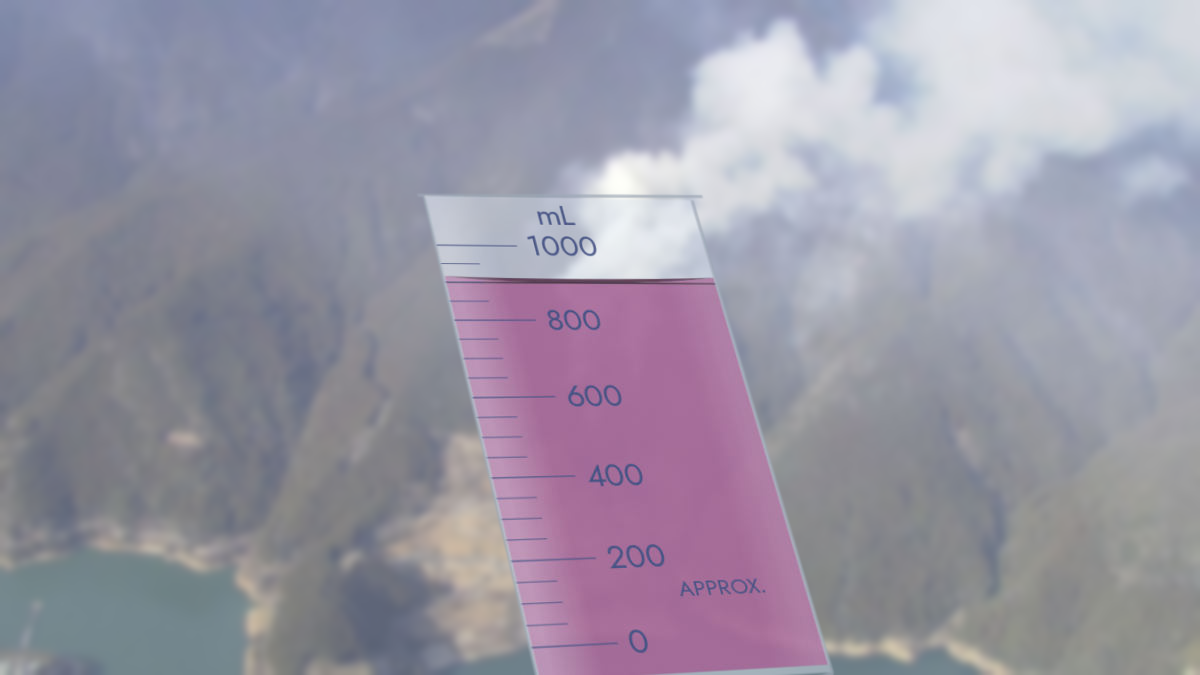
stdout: 900 mL
